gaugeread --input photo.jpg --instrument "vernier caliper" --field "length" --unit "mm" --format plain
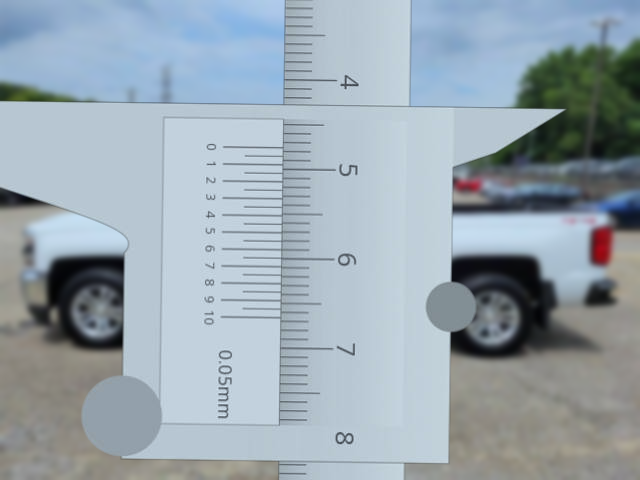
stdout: 47.6 mm
